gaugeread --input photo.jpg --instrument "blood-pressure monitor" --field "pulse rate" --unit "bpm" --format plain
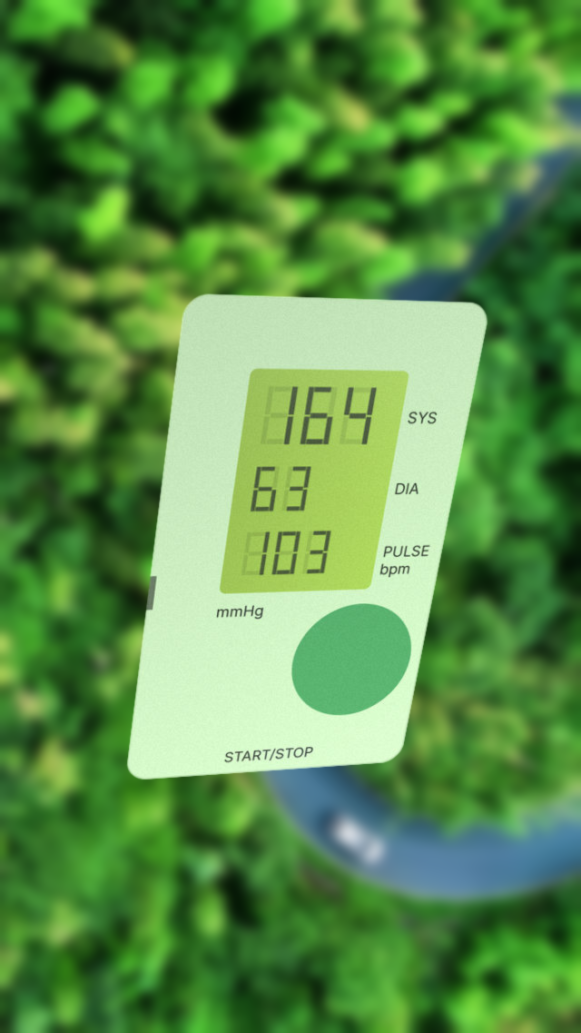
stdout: 103 bpm
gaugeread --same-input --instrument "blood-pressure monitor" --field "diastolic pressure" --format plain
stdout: 63 mmHg
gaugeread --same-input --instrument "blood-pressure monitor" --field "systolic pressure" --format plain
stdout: 164 mmHg
